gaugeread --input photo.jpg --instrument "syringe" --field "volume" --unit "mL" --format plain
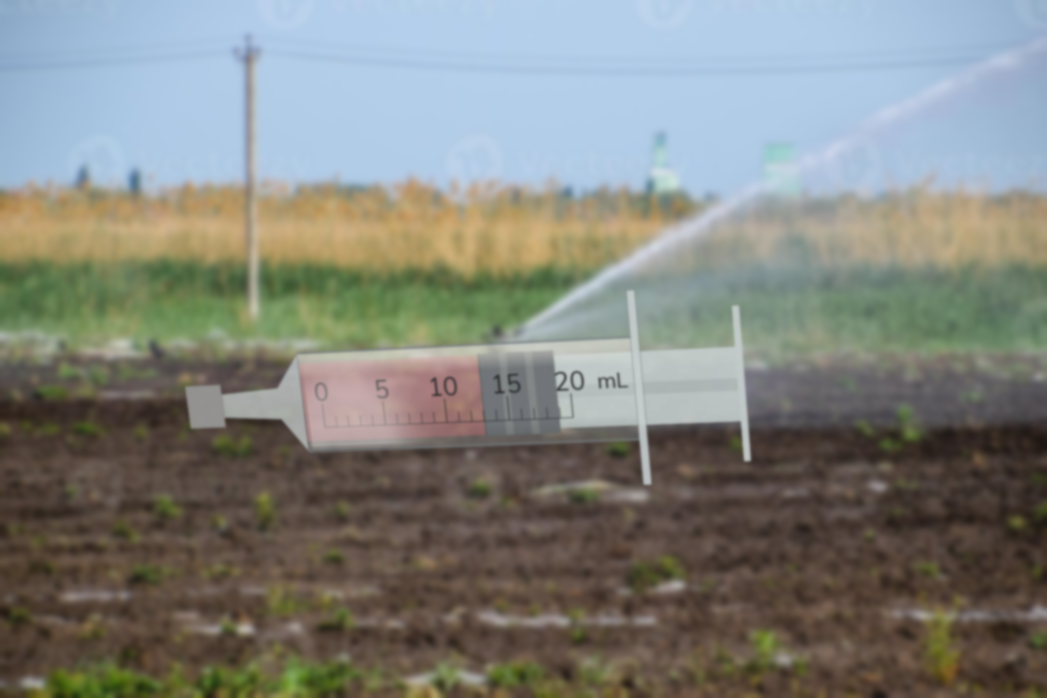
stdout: 13 mL
